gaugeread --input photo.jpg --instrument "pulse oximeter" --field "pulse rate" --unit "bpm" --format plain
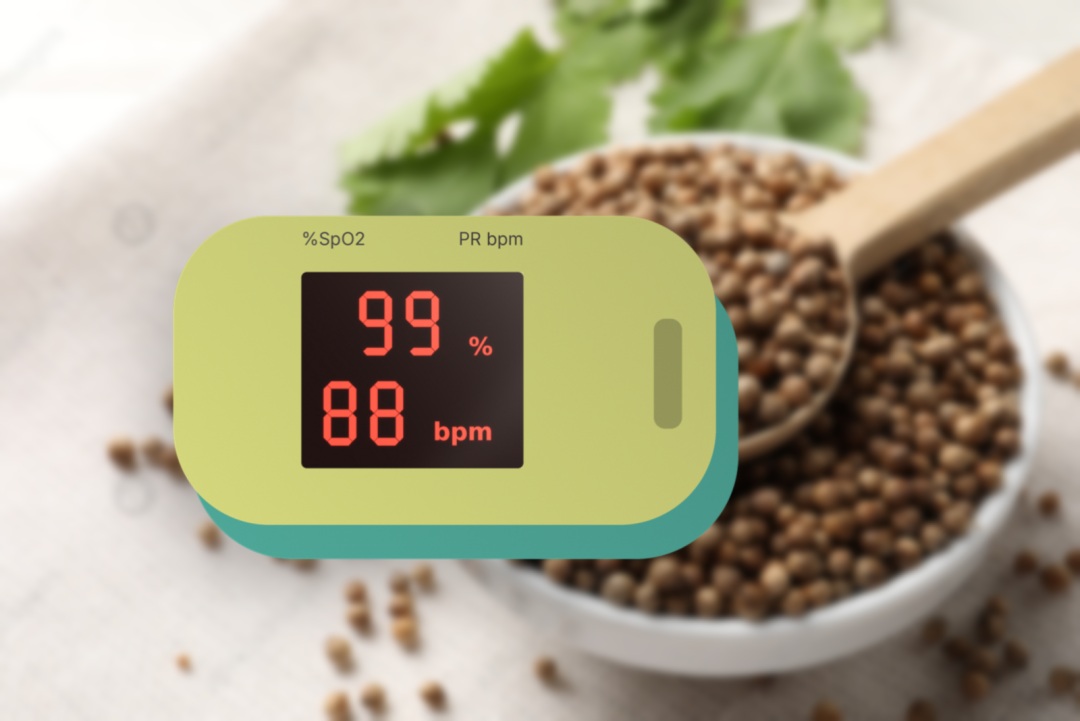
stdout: 88 bpm
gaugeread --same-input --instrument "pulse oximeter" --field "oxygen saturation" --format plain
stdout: 99 %
